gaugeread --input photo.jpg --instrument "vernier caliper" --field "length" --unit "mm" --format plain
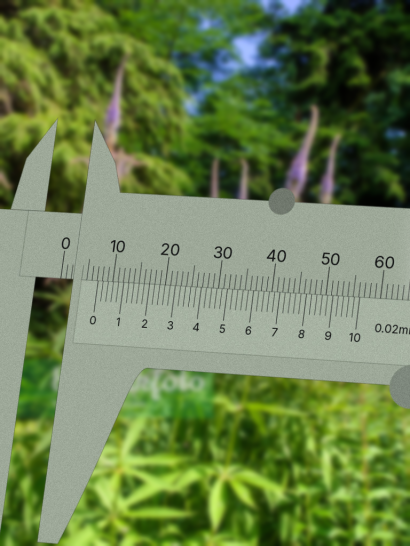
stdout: 7.2 mm
